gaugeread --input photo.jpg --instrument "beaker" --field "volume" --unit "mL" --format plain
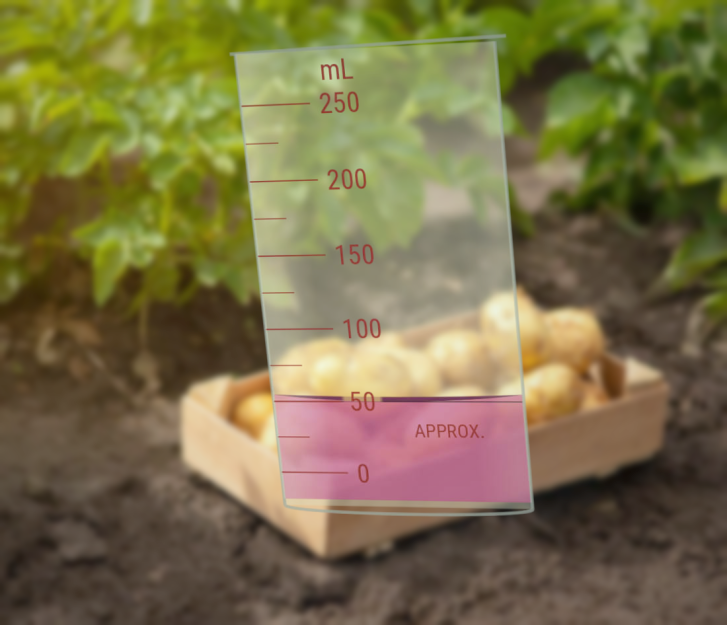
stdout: 50 mL
